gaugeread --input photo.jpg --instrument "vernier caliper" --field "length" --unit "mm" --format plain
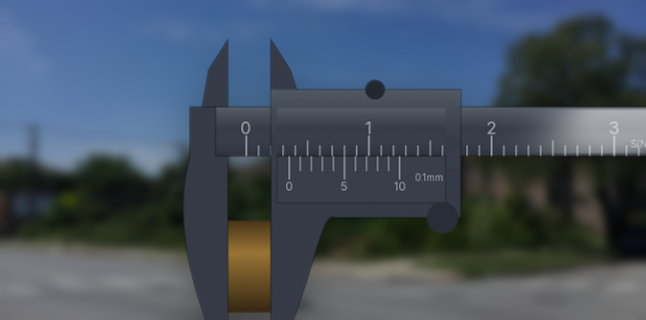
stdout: 3.5 mm
